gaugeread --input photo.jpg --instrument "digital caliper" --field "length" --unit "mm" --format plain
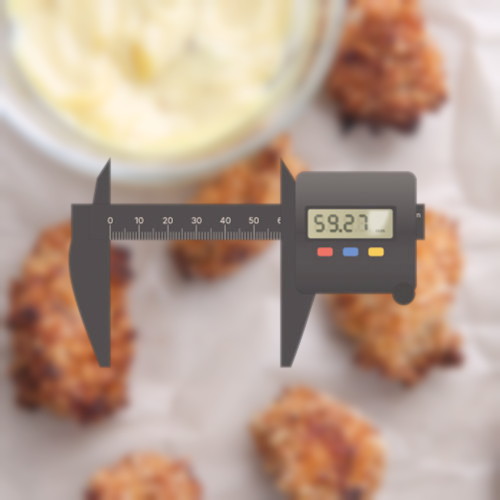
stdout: 59.27 mm
